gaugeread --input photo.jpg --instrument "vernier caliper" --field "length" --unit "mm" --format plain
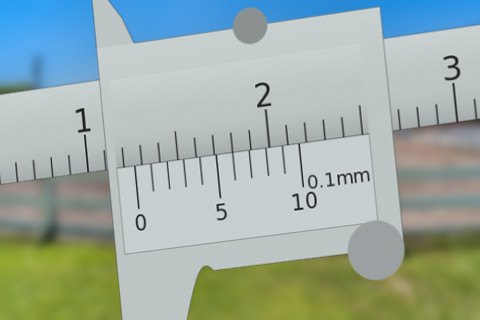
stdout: 12.6 mm
